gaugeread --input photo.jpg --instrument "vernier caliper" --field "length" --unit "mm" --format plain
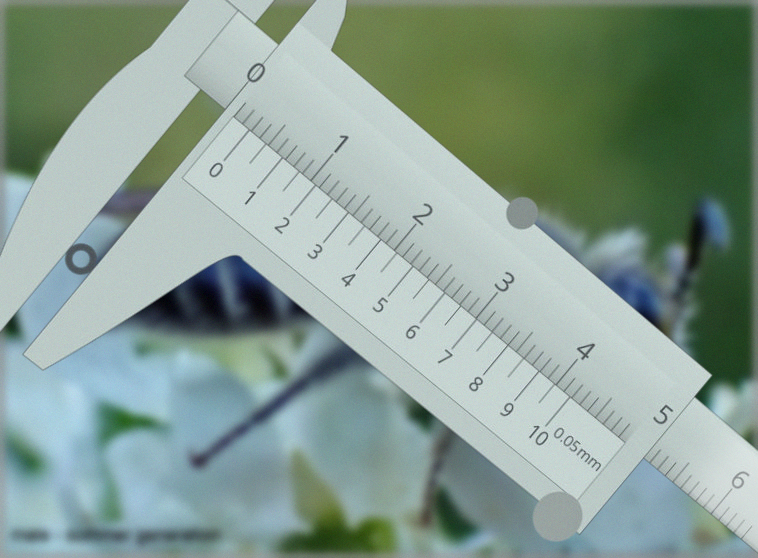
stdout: 2.8 mm
